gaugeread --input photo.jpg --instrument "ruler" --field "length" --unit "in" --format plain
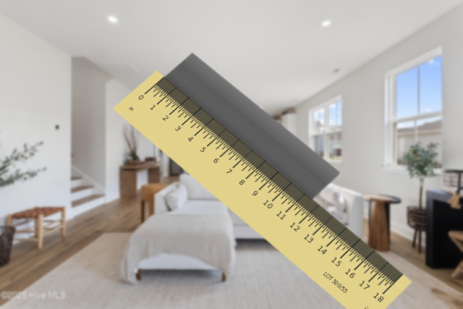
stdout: 11.5 in
